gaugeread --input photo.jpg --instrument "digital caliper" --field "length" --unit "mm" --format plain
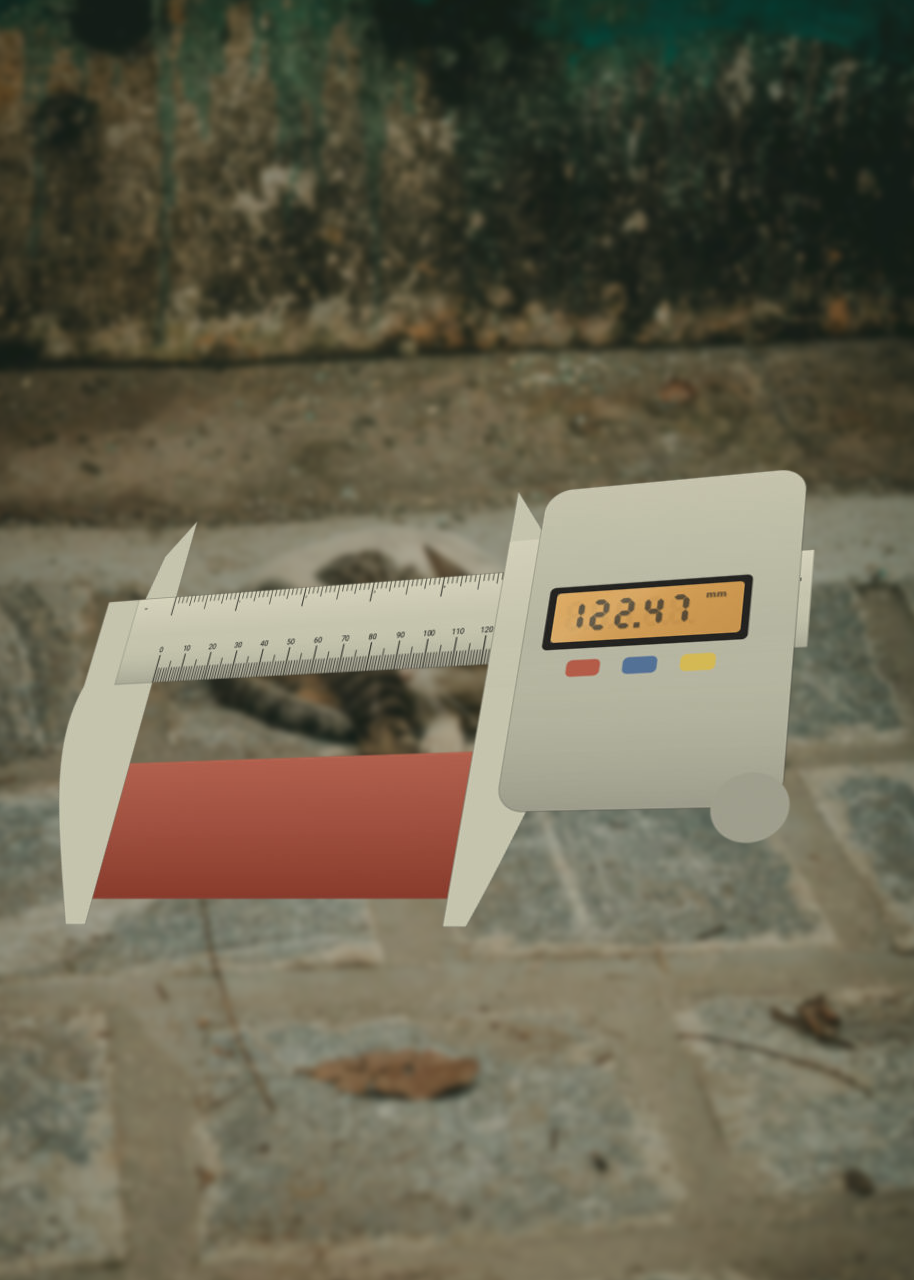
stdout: 122.47 mm
